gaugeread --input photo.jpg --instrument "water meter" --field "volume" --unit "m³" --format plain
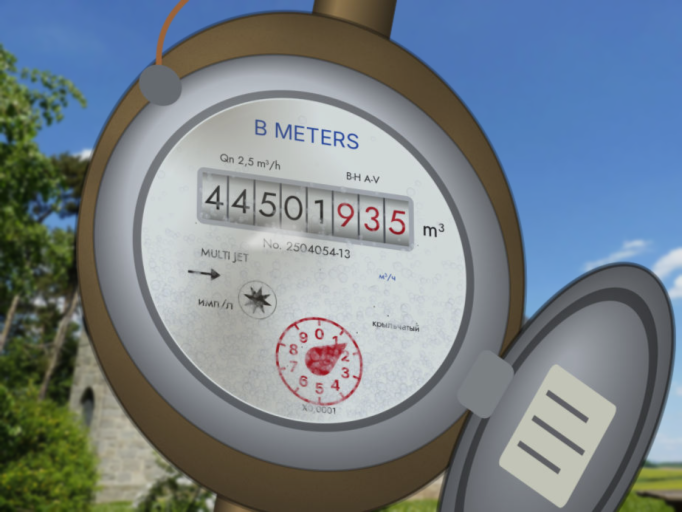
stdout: 44501.9351 m³
